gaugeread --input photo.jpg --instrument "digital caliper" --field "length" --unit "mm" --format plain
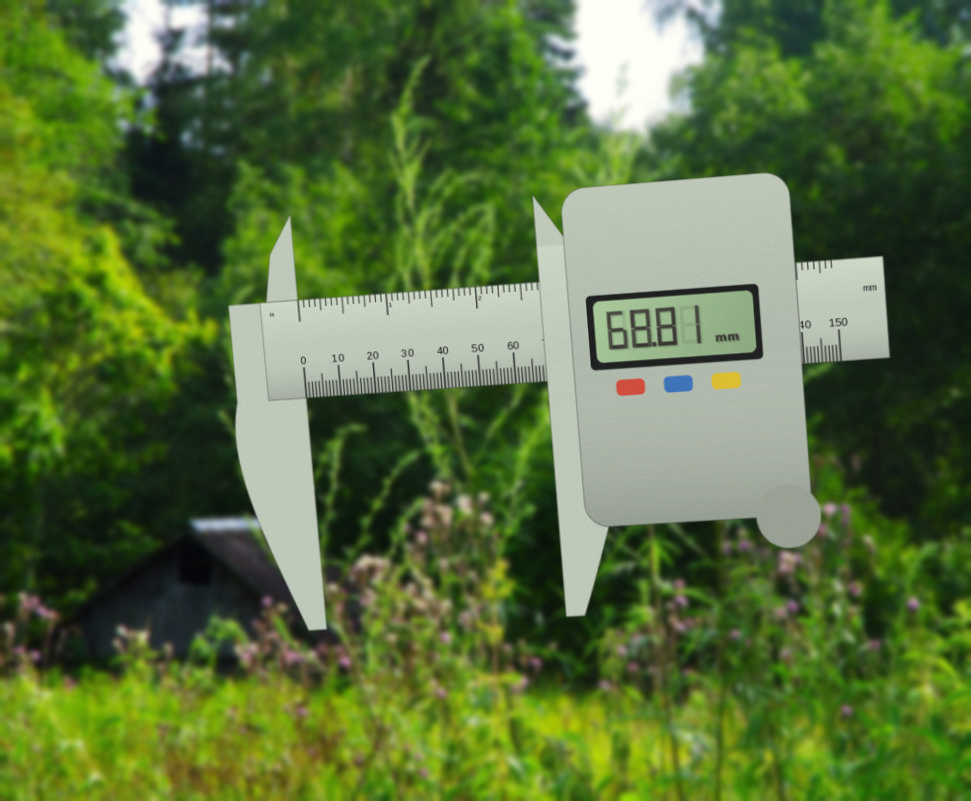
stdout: 68.81 mm
